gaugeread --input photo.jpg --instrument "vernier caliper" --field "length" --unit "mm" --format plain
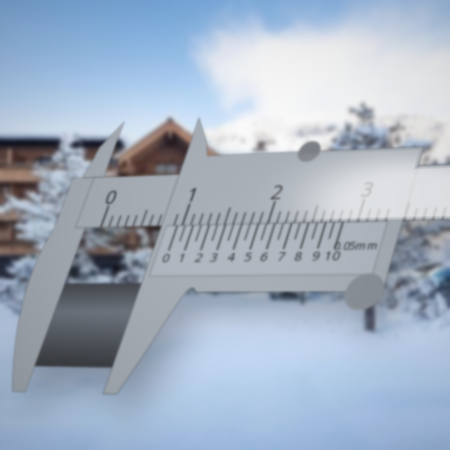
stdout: 9.4 mm
